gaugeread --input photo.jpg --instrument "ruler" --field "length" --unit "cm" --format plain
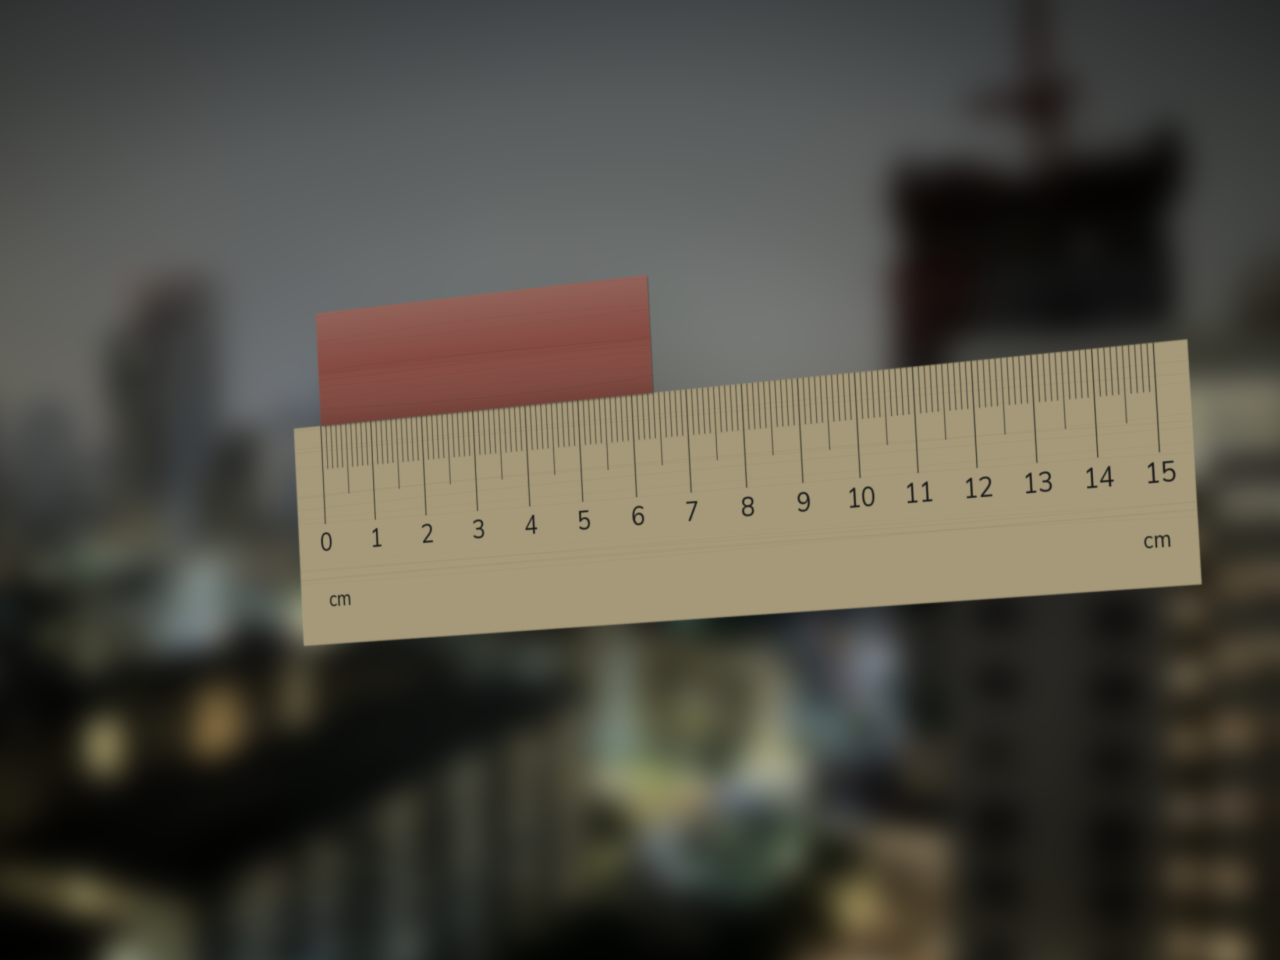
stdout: 6.4 cm
